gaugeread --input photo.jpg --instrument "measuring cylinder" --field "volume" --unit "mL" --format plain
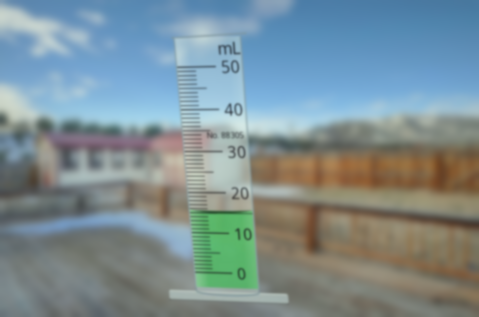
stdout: 15 mL
